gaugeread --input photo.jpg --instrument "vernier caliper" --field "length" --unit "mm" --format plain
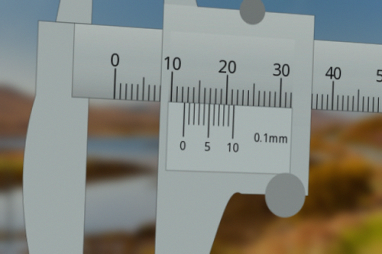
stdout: 12.4 mm
